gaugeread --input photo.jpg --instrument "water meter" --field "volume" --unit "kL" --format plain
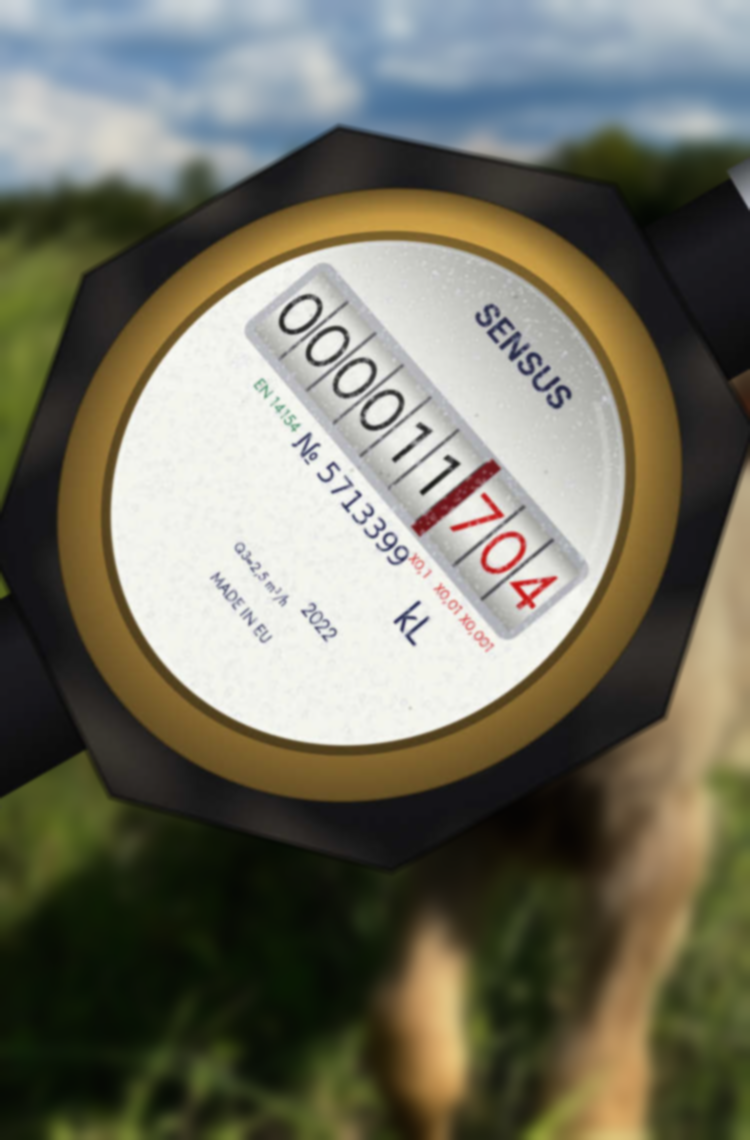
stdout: 11.704 kL
